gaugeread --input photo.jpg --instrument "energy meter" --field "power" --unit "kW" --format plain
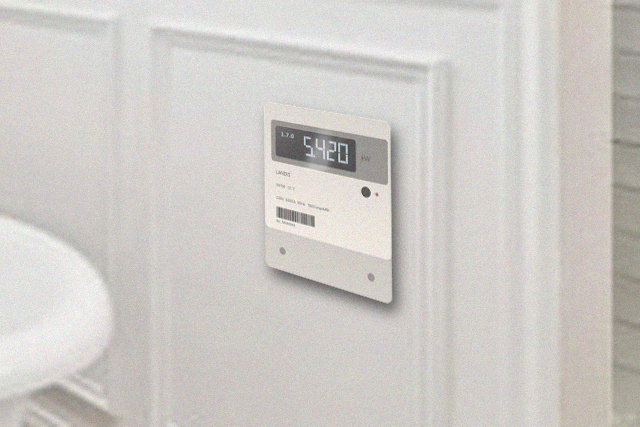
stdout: 5.420 kW
